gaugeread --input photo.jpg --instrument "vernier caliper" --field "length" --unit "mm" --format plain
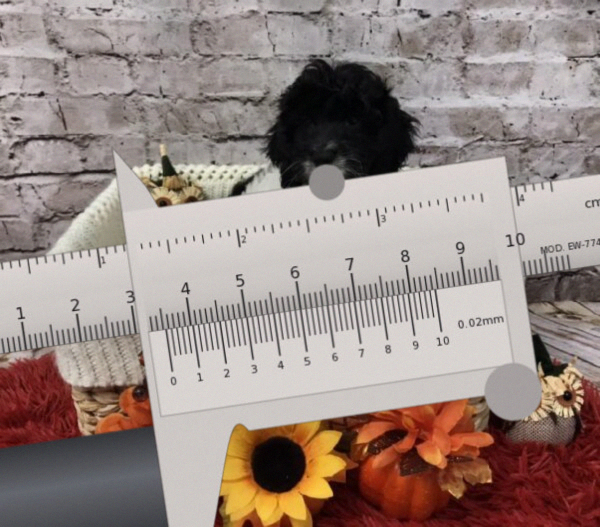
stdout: 35.5 mm
